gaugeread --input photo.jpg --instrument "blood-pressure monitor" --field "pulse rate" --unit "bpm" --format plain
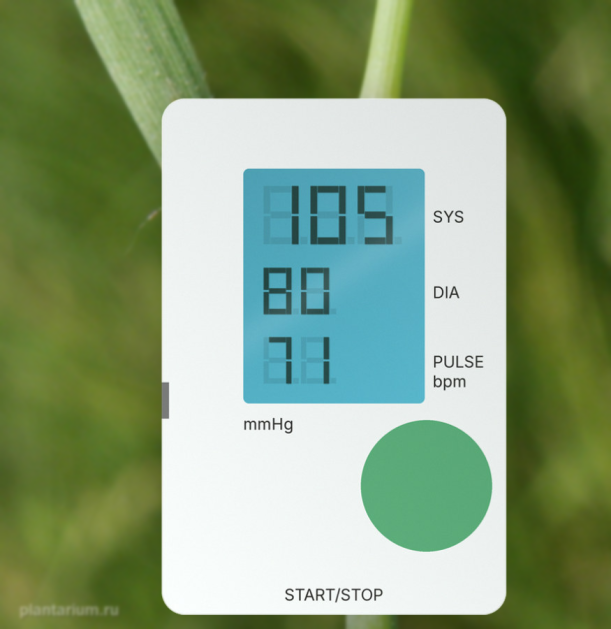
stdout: 71 bpm
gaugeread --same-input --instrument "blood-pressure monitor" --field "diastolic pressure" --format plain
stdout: 80 mmHg
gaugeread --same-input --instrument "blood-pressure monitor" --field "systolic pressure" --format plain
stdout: 105 mmHg
